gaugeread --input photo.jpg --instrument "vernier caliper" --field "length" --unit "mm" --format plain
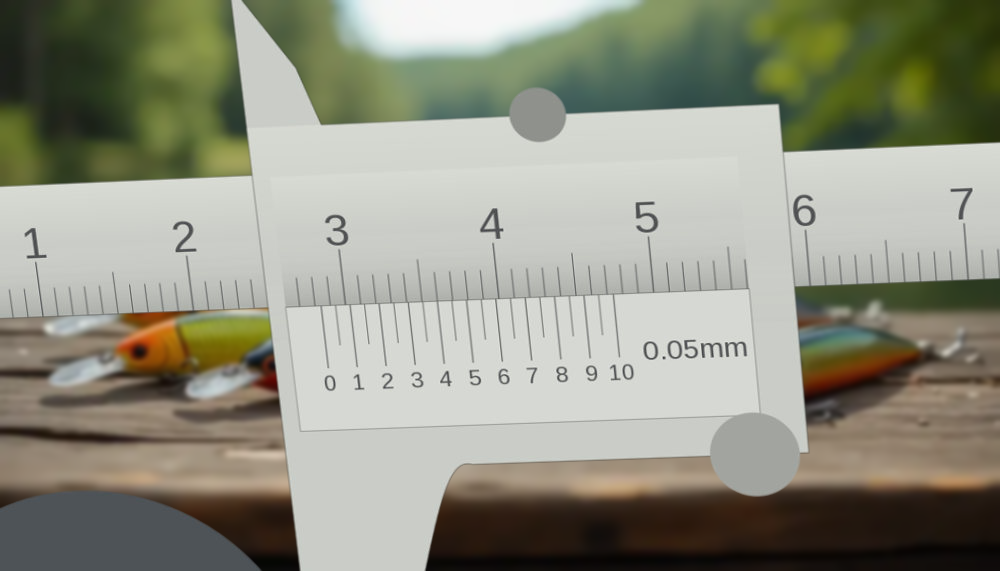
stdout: 28.4 mm
